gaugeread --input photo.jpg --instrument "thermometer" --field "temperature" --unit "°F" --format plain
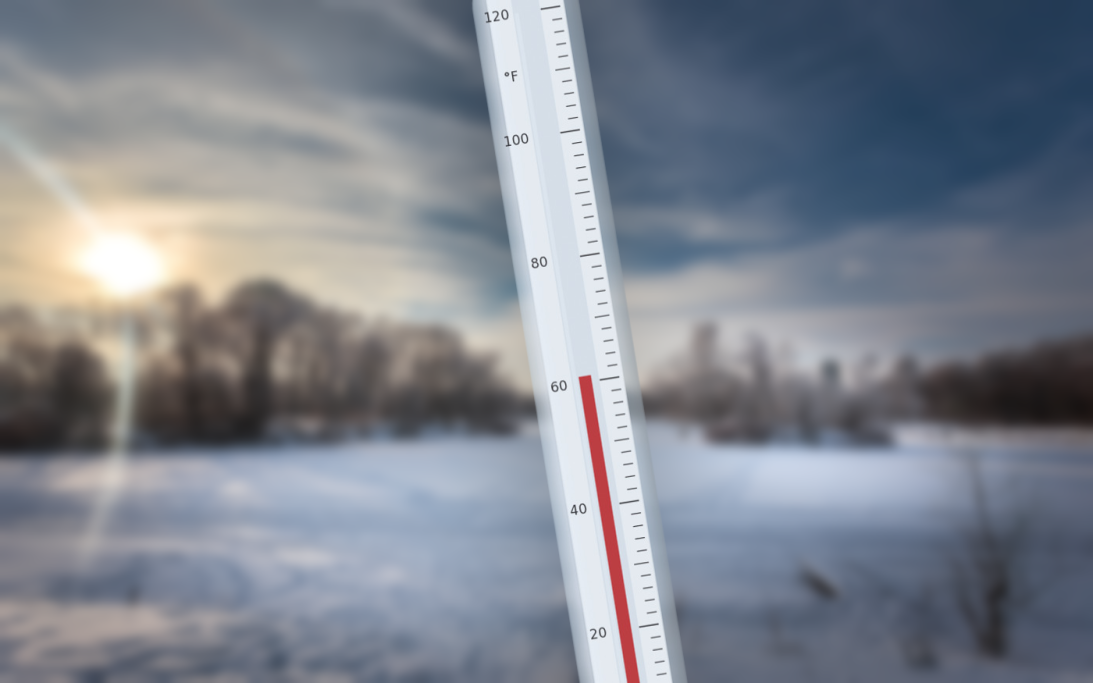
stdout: 61 °F
